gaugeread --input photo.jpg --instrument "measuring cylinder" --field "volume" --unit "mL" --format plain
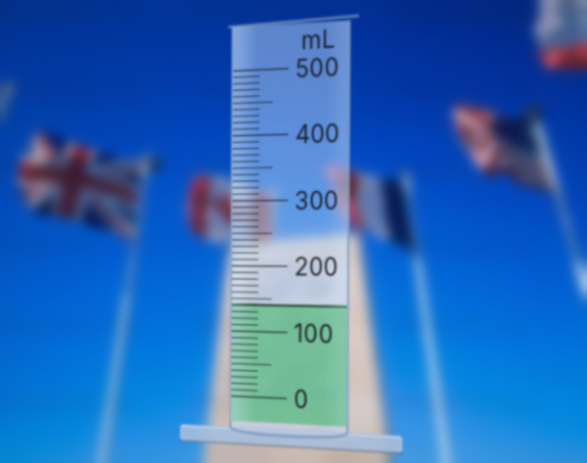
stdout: 140 mL
